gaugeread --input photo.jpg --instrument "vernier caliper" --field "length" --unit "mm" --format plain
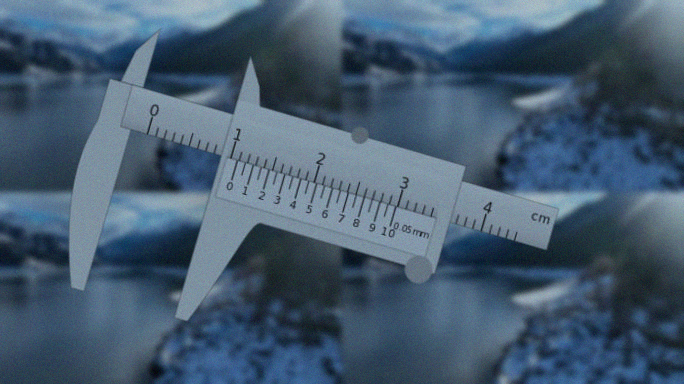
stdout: 10.8 mm
